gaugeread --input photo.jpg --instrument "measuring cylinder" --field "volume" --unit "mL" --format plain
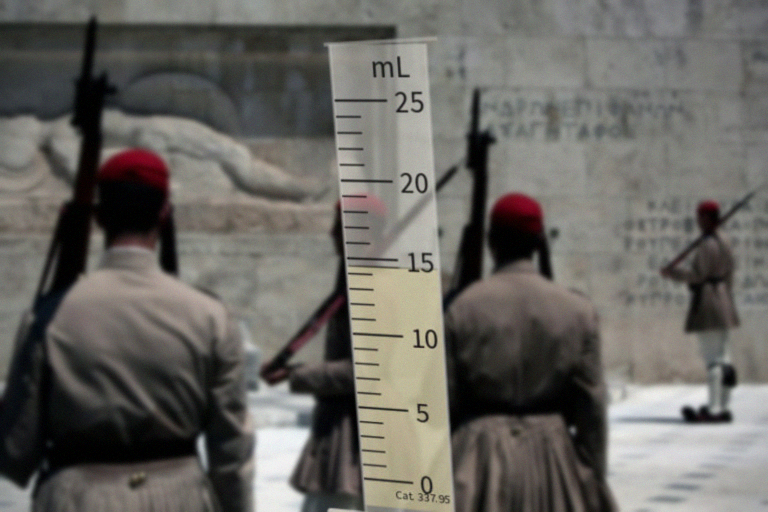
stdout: 14.5 mL
